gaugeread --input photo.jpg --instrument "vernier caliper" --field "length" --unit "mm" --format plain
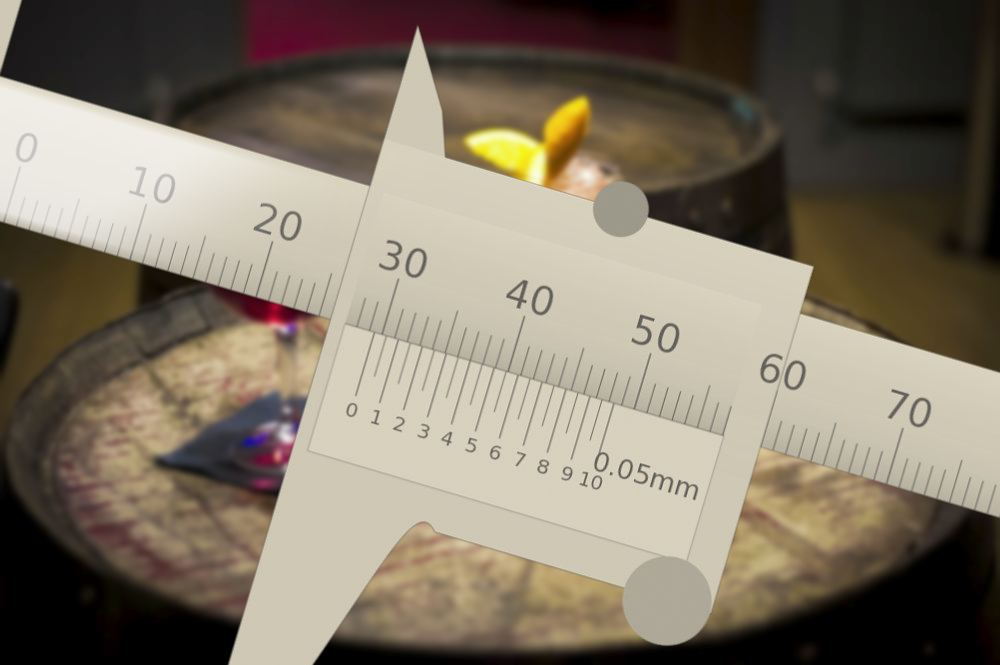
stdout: 29.4 mm
